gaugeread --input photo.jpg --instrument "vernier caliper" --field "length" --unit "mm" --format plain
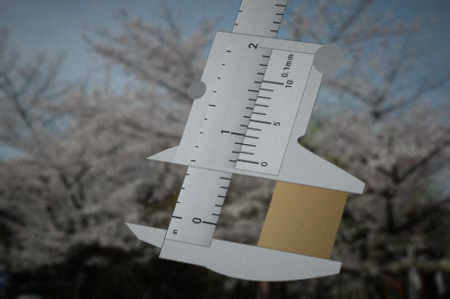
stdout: 7.2 mm
